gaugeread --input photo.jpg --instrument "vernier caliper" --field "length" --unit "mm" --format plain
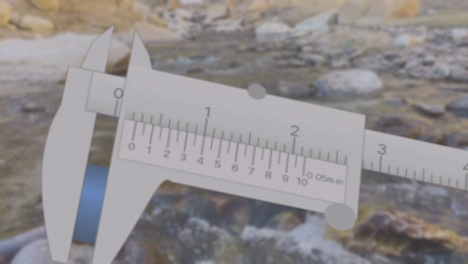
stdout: 2.4 mm
